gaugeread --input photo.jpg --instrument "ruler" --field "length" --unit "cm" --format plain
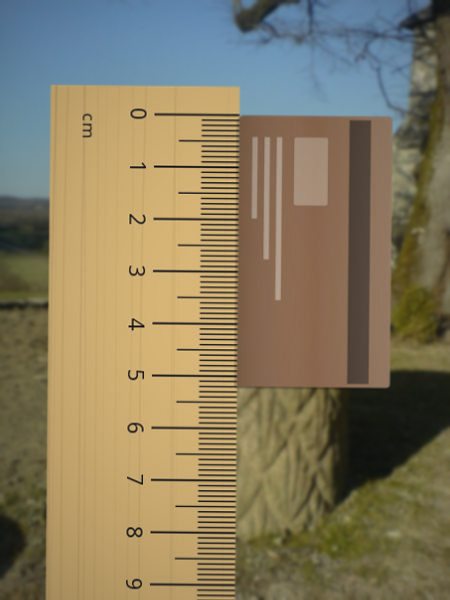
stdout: 5.2 cm
